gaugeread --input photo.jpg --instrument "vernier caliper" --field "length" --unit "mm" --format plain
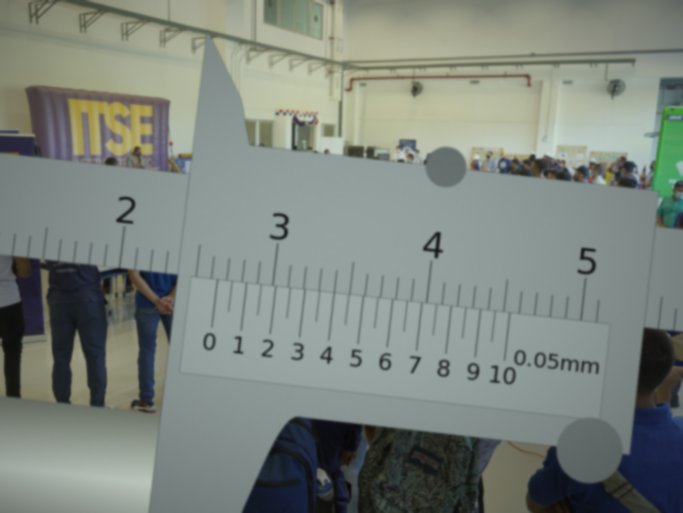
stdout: 26.4 mm
